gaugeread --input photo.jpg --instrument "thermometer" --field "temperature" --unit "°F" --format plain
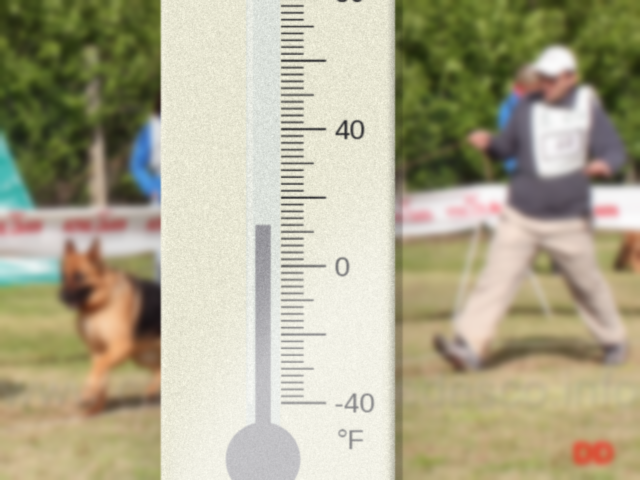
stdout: 12 °F
